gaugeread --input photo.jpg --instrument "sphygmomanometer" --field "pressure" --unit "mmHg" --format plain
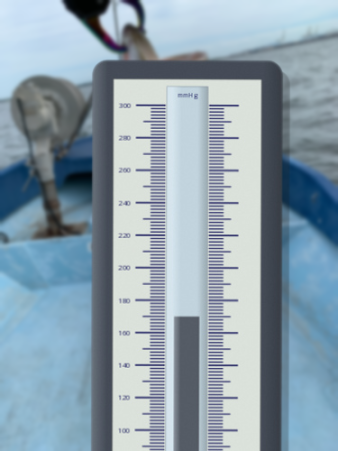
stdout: 170 mmHg
